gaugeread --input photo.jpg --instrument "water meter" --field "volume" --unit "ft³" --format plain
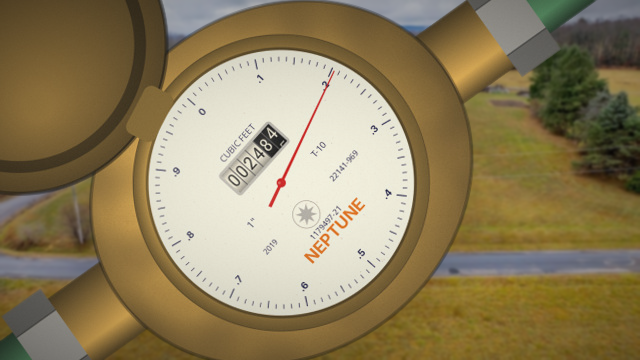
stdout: 2484.20 ft³
